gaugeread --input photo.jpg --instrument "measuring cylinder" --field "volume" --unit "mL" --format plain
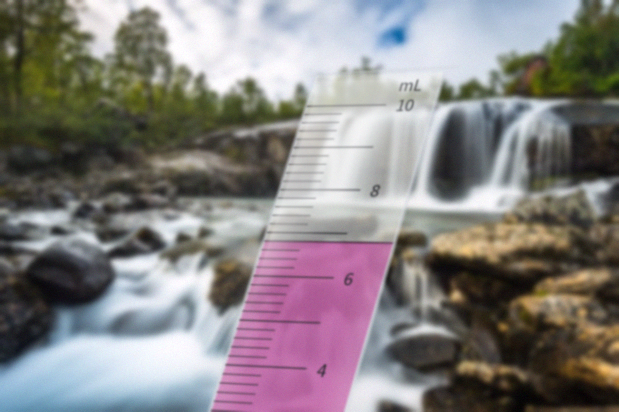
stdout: 6.8 mL
